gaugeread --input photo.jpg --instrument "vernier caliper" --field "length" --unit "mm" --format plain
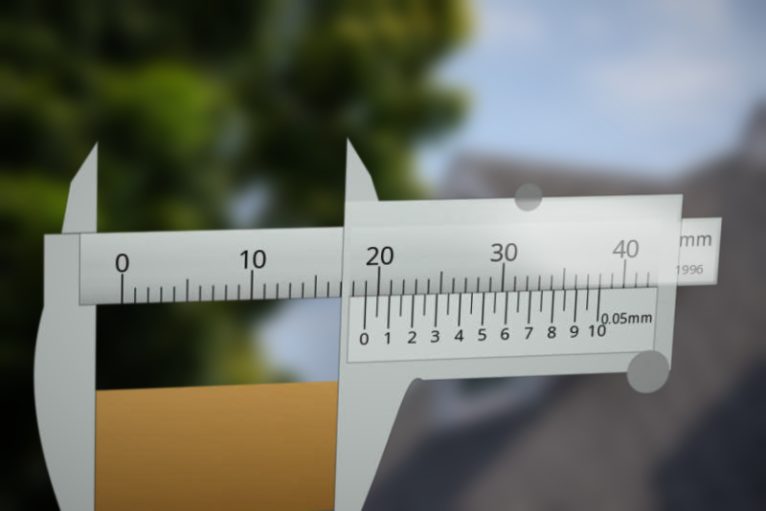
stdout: 19.0 mm
